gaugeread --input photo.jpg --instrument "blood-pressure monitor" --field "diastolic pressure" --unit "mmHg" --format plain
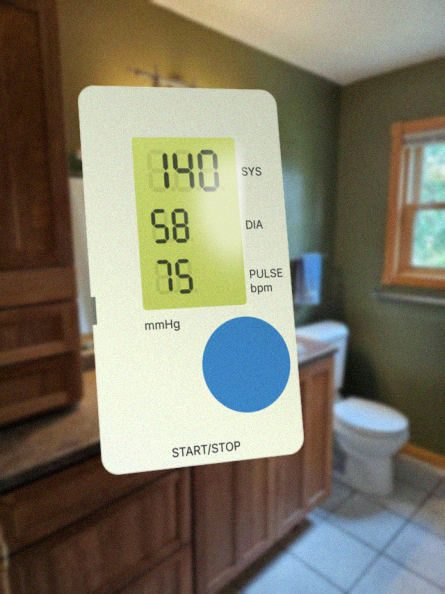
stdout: 58 mmHg
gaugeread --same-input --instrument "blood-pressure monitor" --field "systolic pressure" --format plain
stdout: 140 mmHg
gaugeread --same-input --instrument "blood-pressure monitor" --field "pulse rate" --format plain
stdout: 75 bpm
